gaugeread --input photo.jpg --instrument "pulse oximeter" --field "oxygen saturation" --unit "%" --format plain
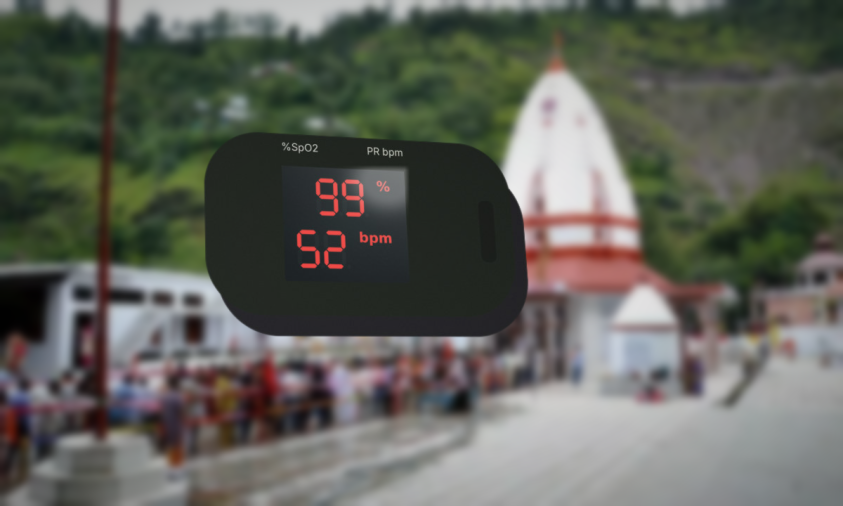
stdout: 99 %
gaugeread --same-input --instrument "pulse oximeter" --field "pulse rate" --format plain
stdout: 52 bpm
